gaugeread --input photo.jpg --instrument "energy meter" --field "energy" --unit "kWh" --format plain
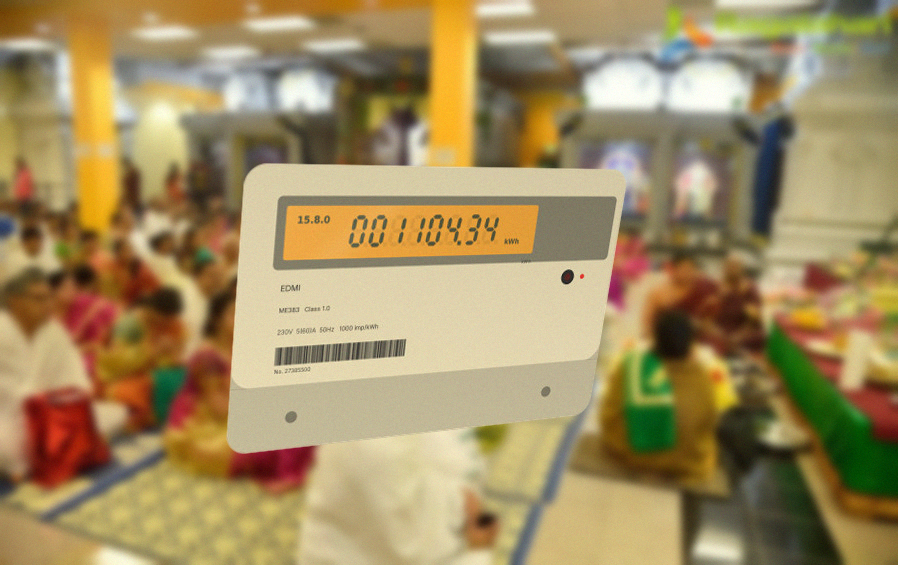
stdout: 1104.34 kWh
